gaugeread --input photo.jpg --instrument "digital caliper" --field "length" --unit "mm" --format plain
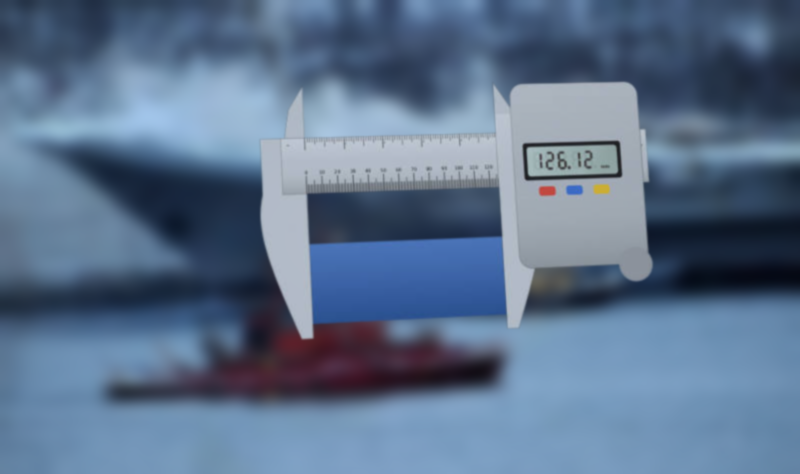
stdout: 126.12 mm
